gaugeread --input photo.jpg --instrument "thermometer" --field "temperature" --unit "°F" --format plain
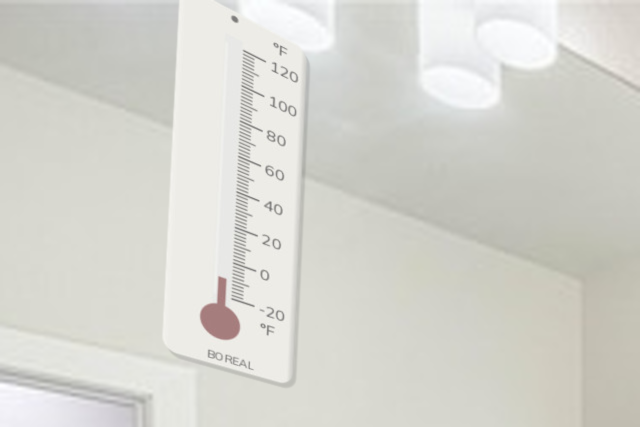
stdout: -10 °F
